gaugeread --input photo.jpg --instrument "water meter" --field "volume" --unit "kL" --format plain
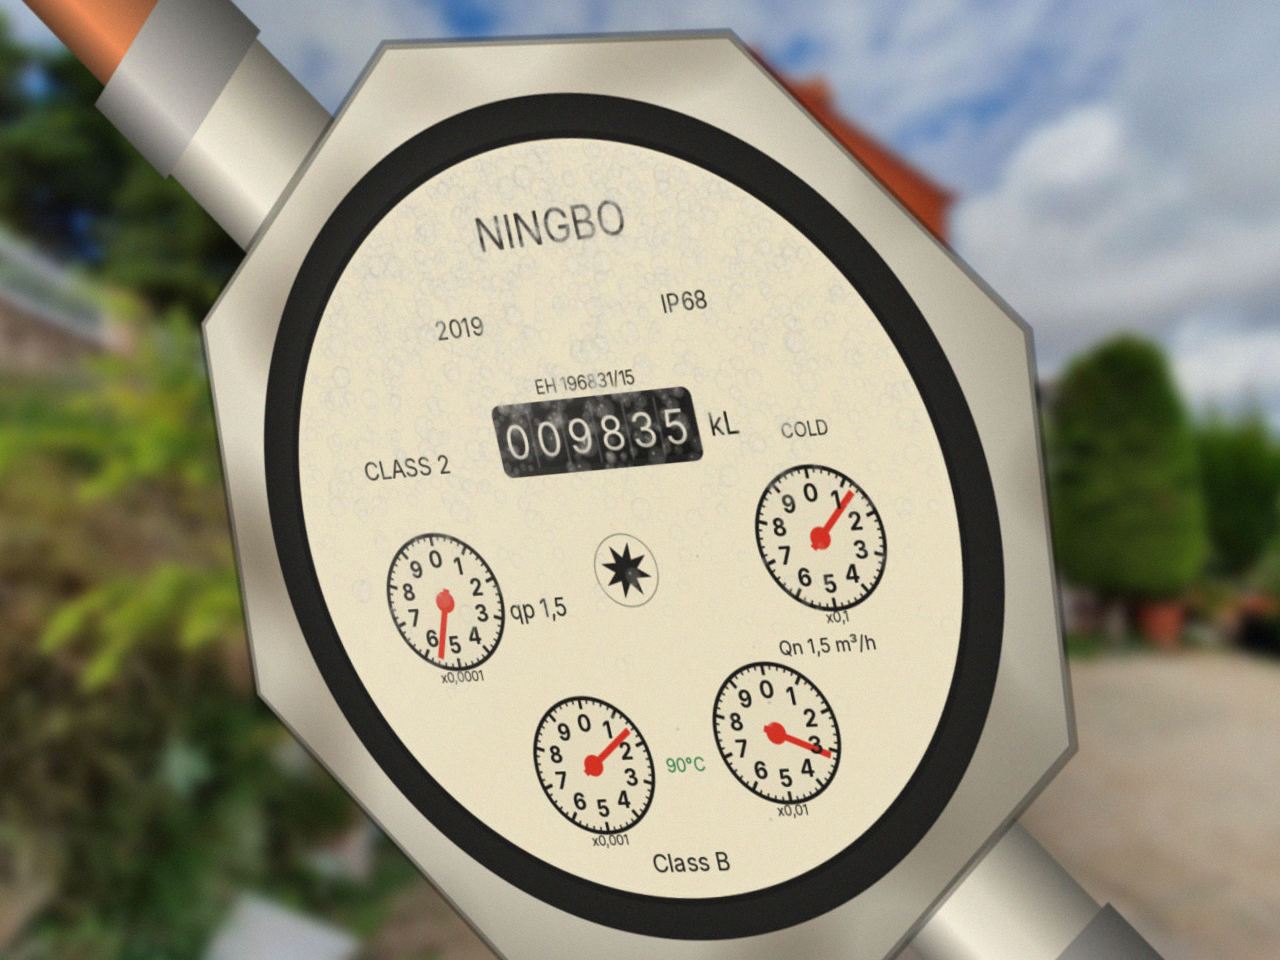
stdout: 9835.1315 kL
